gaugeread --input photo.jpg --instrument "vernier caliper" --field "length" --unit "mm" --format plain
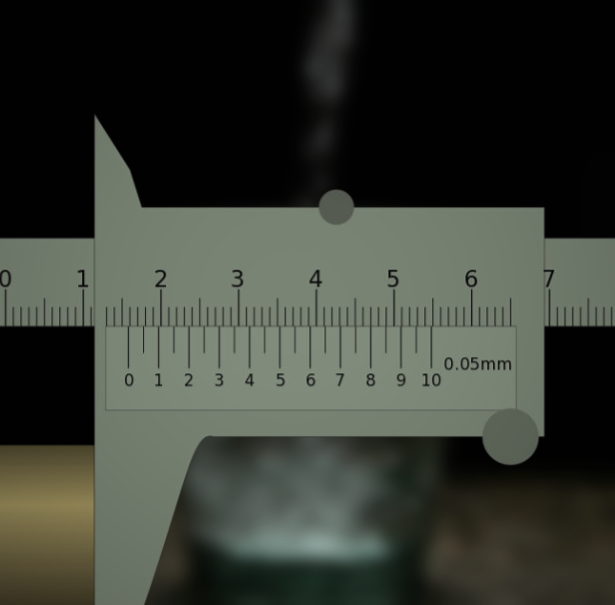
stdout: 15.8 mm
